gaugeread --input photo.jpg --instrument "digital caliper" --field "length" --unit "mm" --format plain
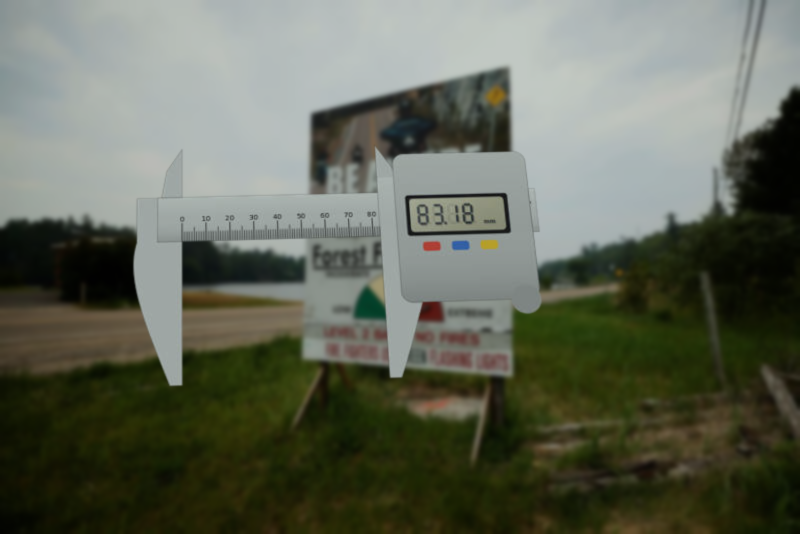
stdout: 83.18 mm
